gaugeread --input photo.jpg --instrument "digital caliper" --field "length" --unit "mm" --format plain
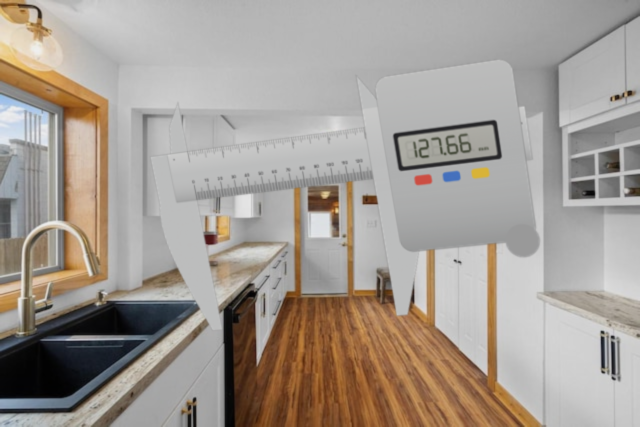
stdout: 127.66 mm
